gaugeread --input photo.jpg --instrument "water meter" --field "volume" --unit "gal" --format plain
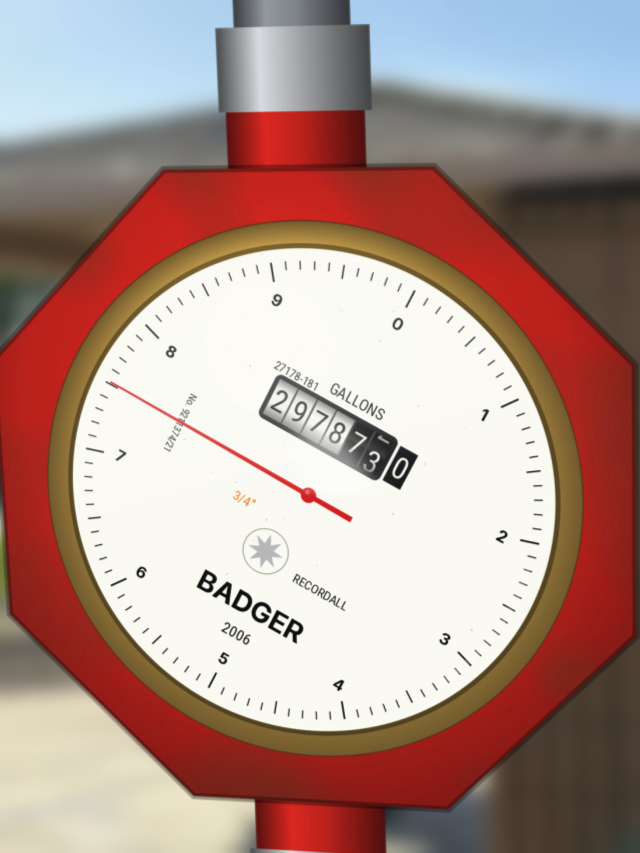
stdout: 2978727.5 gal
